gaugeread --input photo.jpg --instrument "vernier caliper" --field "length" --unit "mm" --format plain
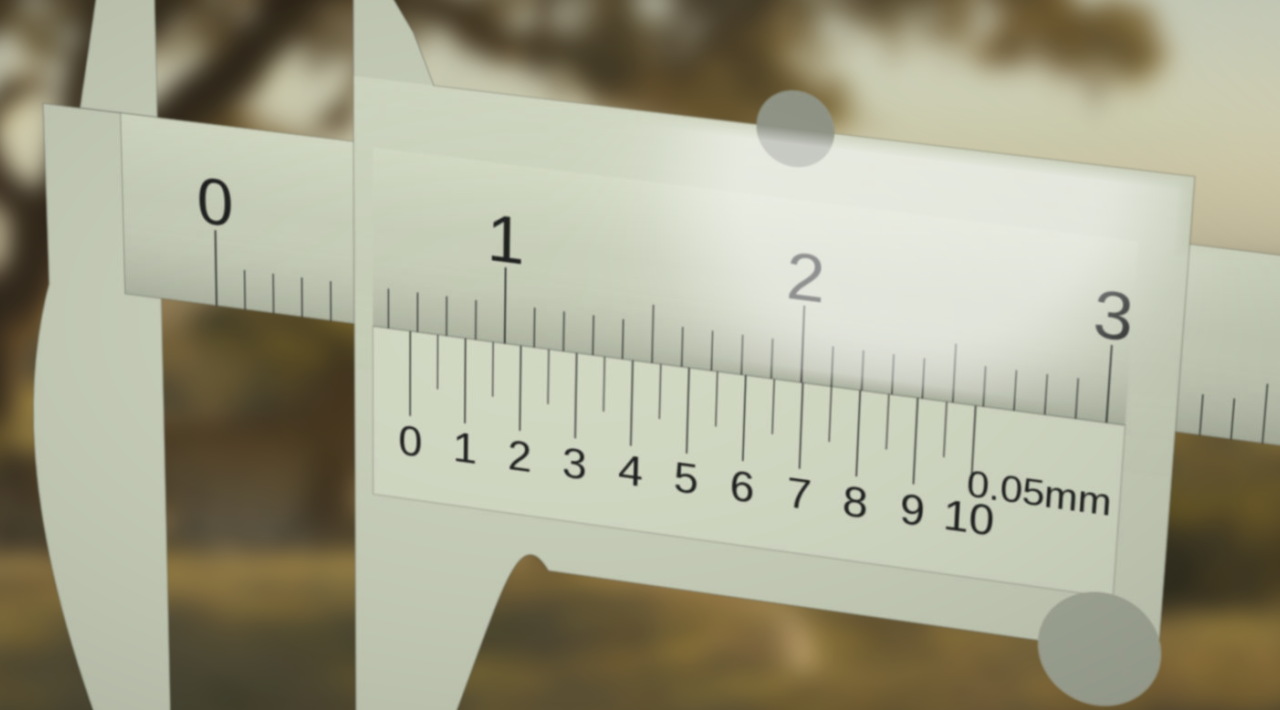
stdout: 6.75 mm
